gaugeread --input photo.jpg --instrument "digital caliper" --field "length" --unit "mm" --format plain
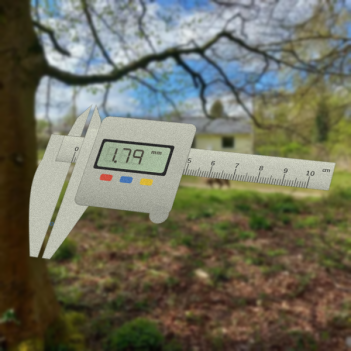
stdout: 1.79 mm
